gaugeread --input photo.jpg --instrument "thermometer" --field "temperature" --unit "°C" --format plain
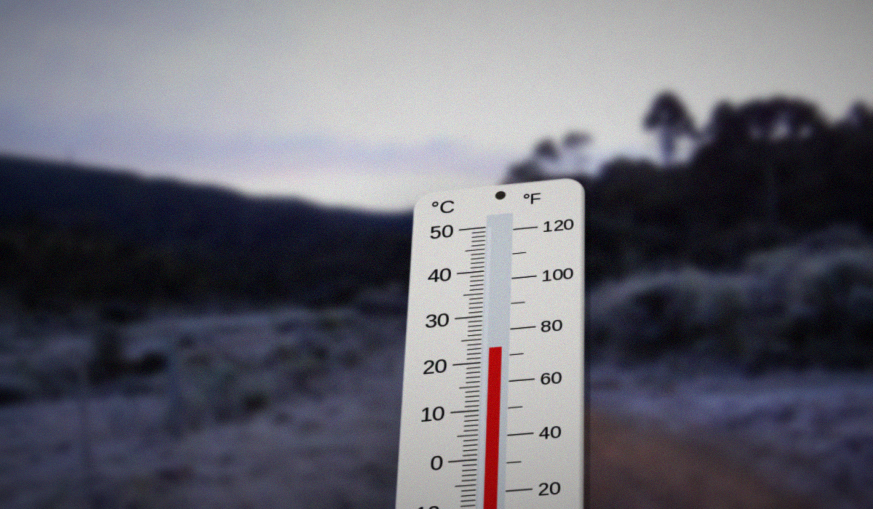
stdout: 23 °C
